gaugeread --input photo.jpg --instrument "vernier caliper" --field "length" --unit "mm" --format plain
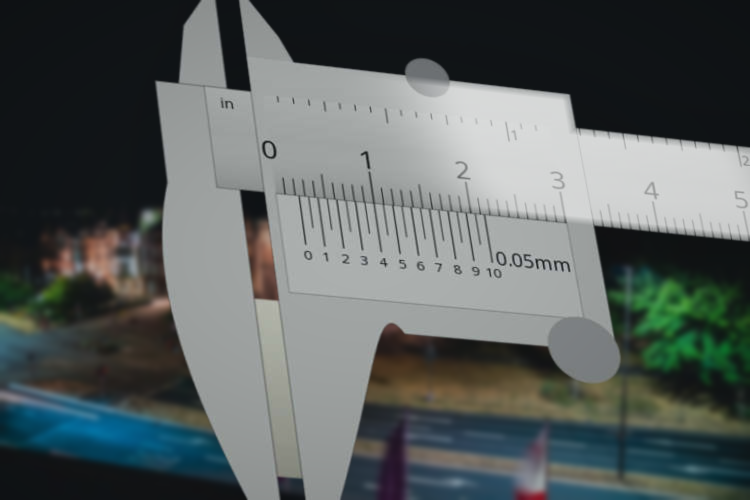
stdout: 2.4 mm
